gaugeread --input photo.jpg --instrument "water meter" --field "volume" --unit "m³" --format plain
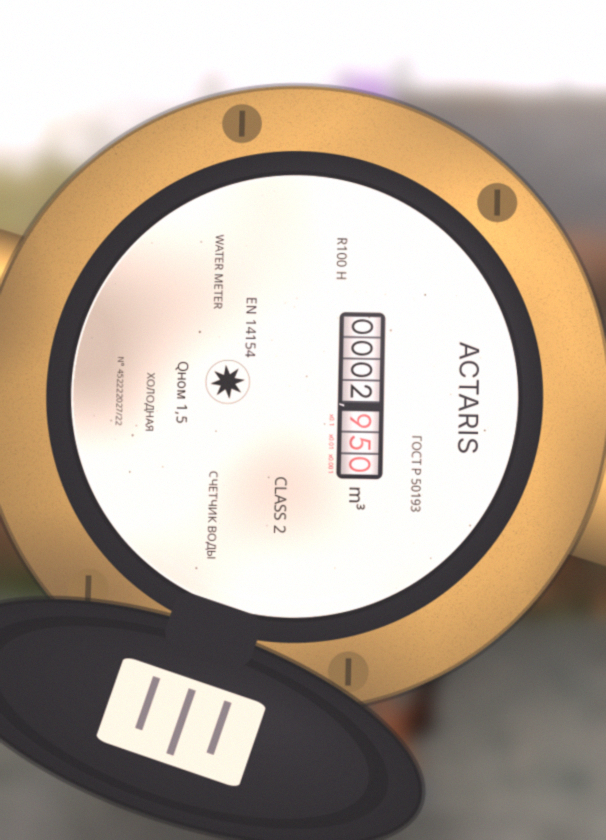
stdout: 2.950 m³
